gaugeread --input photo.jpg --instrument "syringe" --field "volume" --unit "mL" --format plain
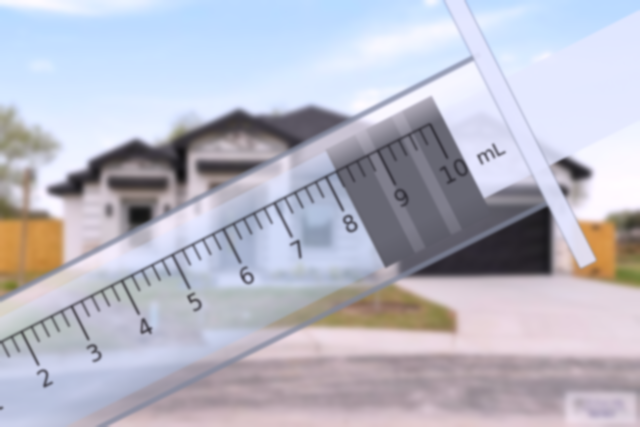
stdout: 8.2 mL
